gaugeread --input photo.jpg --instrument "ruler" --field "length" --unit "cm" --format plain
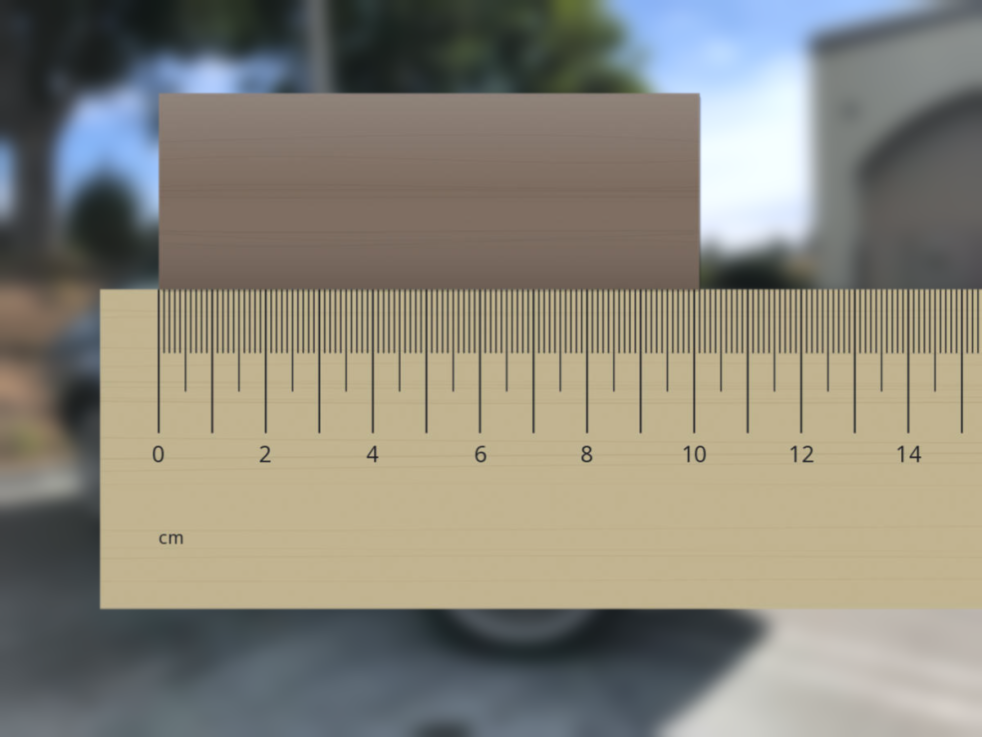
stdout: 10.1 cm
